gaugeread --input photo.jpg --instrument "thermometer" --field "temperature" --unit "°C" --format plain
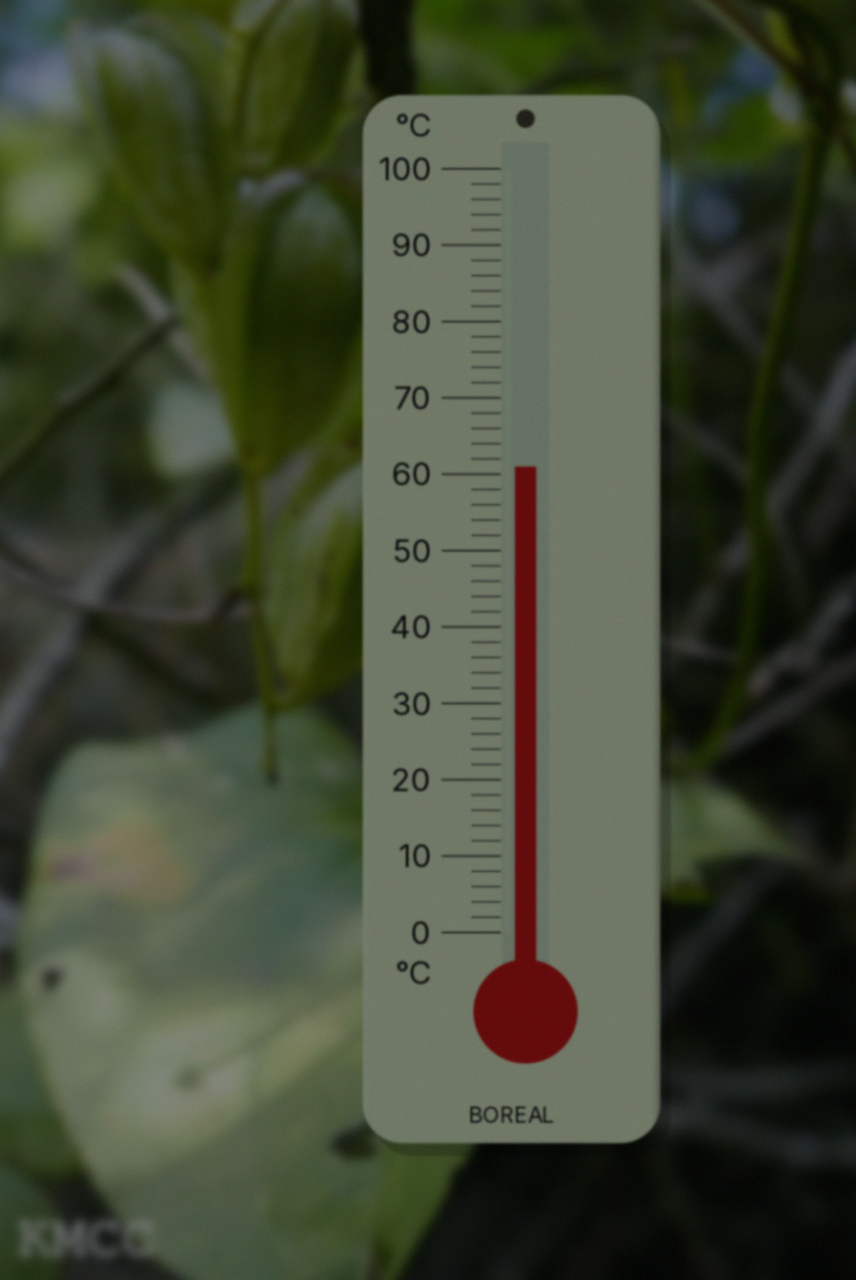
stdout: 61 °C
